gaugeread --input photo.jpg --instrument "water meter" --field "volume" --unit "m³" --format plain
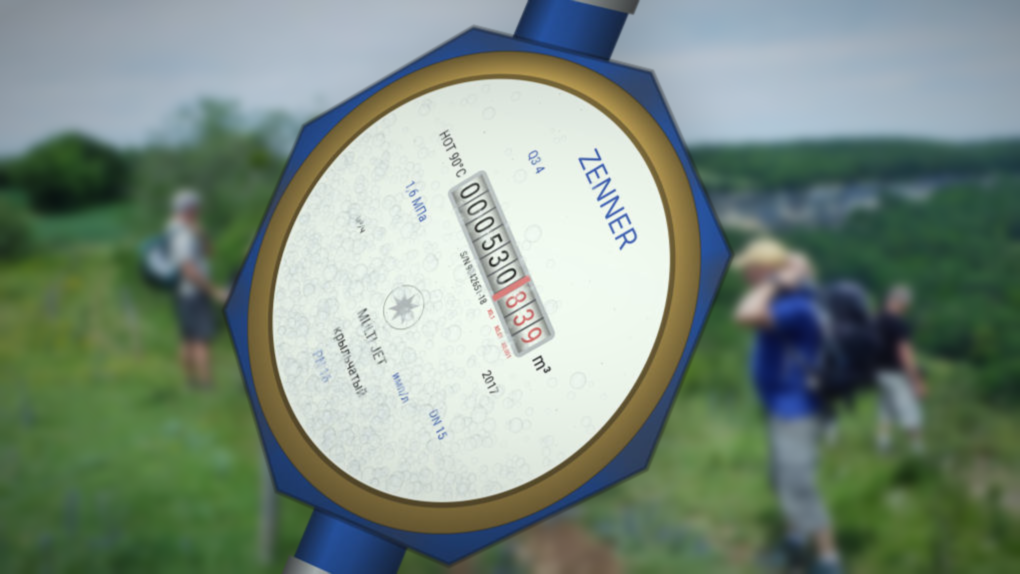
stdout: 530.839 m³
